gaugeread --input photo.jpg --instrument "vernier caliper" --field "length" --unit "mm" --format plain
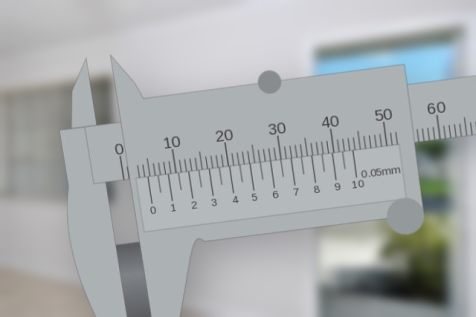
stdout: 4.6 mm
